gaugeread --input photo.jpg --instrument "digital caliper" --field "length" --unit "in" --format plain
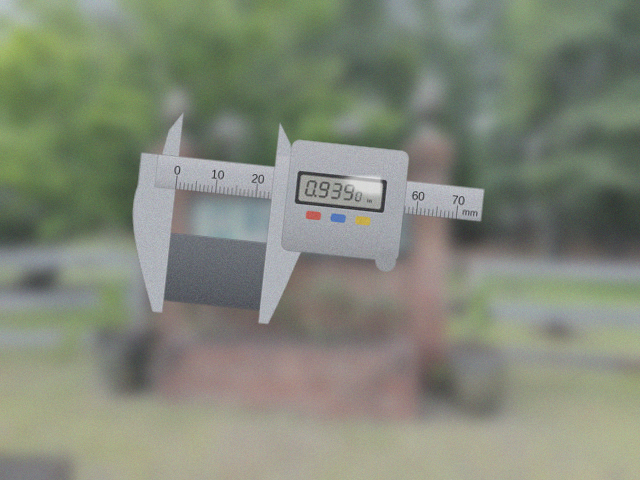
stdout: 0.9390 in
